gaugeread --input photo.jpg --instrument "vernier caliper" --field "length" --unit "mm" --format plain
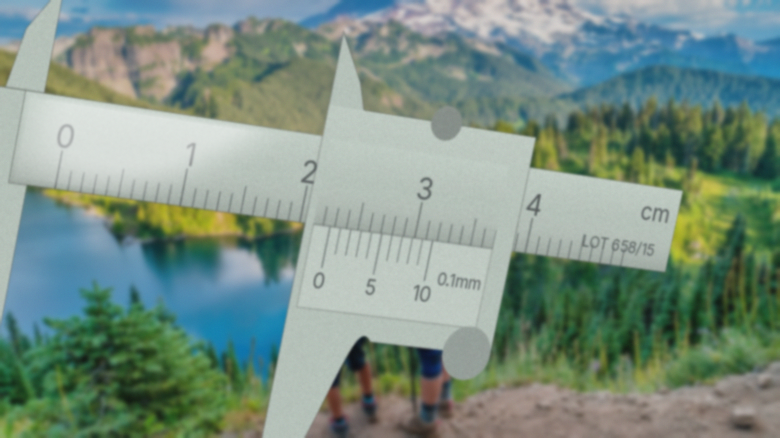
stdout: 22.6 mm
